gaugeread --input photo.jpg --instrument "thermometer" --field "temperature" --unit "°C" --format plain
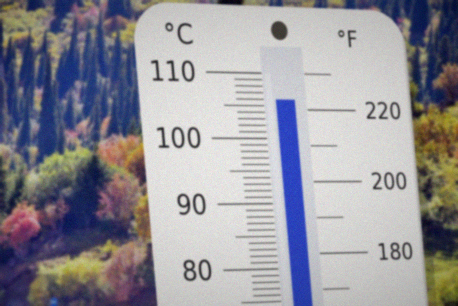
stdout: 106 °C
